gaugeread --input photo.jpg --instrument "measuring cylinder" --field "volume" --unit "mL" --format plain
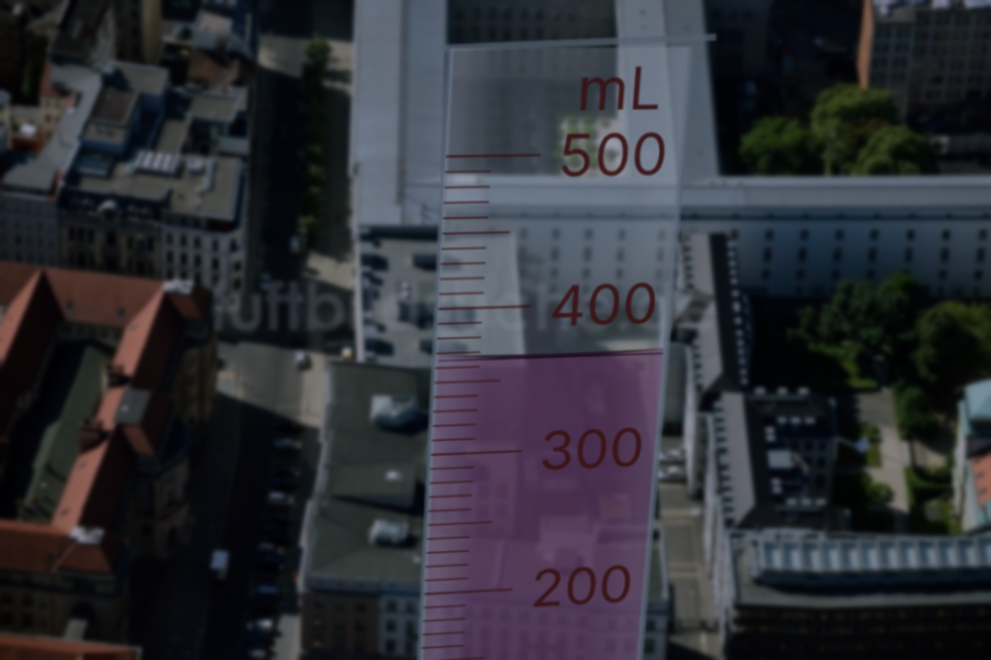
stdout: 365 mL
